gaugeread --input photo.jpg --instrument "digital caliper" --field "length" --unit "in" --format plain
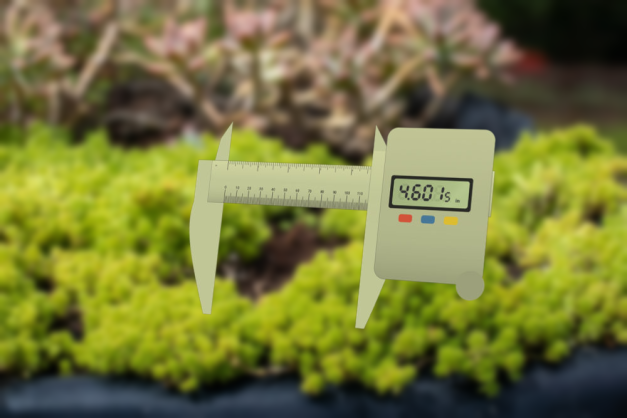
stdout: 4.6015 in
